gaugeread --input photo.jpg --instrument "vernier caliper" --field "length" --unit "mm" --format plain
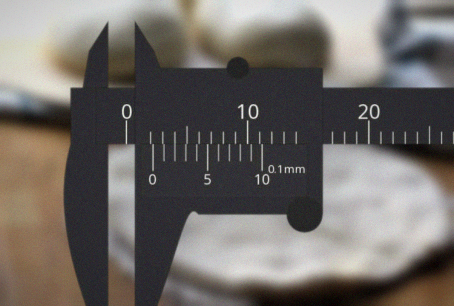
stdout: 2.2 mm
